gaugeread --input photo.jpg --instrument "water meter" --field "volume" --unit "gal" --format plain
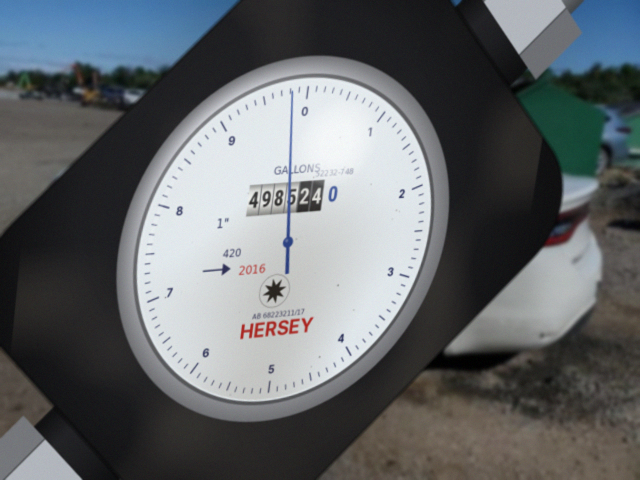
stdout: 4985239.8 gal
